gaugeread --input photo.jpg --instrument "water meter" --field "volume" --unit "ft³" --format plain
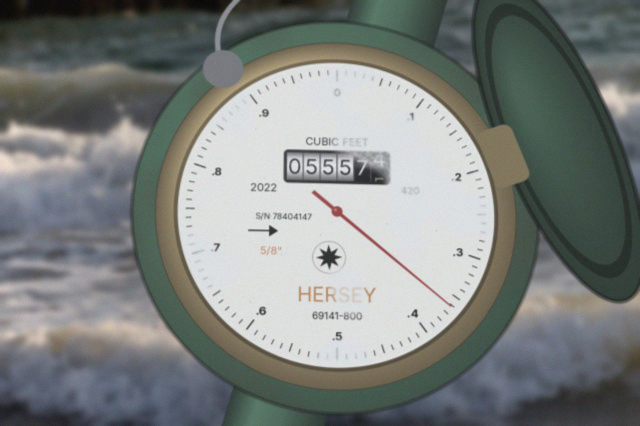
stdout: 55574.36 ft³
